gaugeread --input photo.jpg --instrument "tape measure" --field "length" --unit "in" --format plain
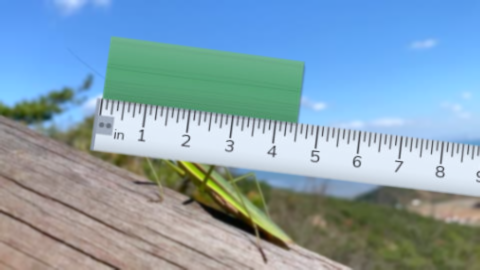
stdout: 4.5 in
